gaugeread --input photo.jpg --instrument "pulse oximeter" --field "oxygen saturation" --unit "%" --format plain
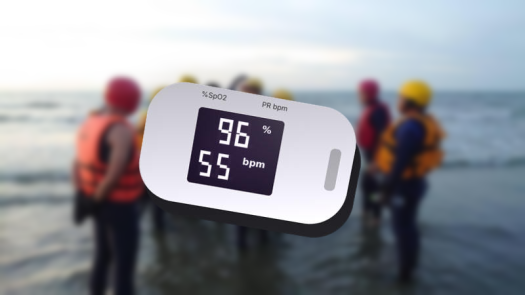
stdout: 96 %
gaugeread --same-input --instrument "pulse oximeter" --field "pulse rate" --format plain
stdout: 55 bpm
